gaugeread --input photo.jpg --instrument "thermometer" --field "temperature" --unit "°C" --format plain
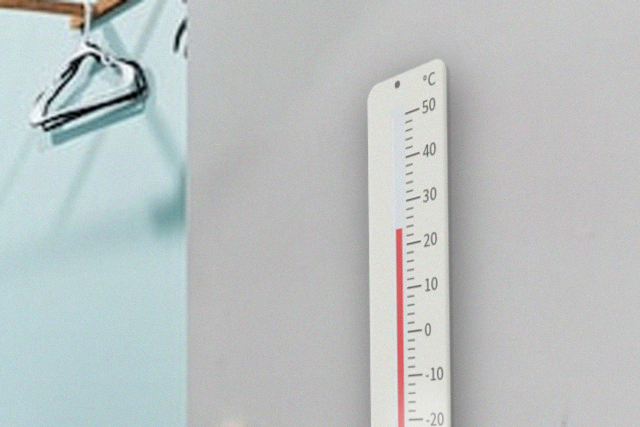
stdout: 24 °C
